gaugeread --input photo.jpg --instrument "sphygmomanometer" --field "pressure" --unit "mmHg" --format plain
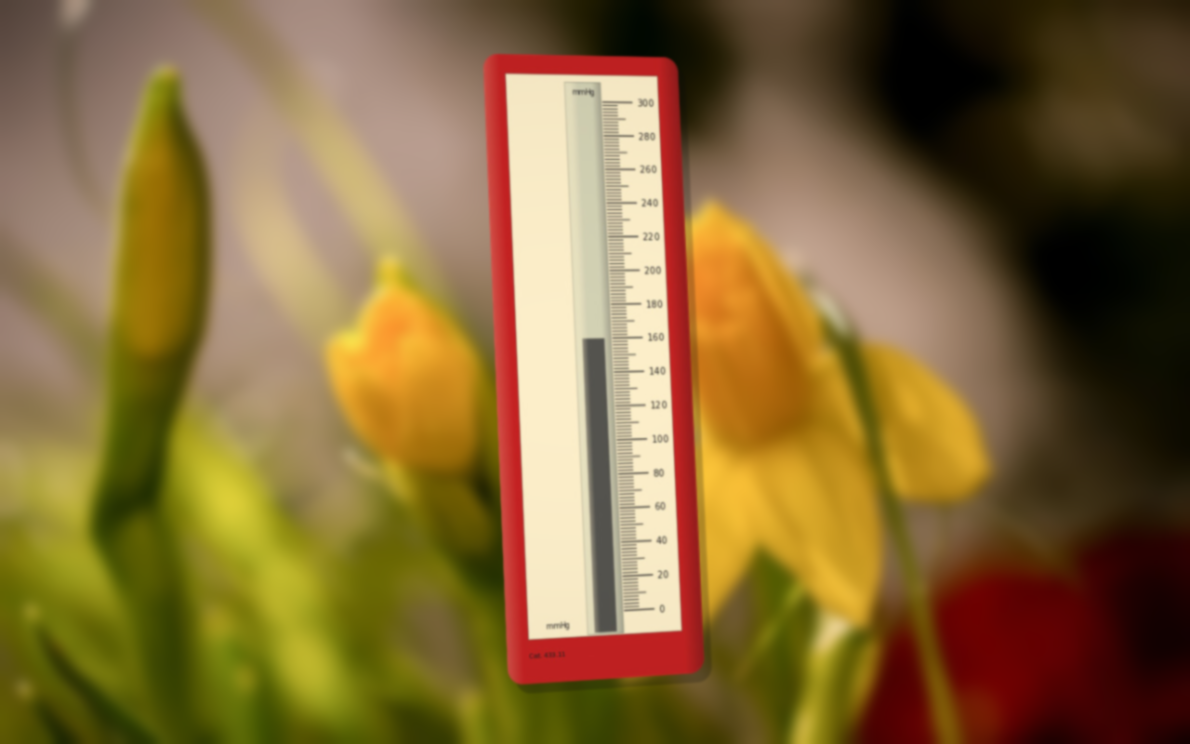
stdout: 160 mmHg
